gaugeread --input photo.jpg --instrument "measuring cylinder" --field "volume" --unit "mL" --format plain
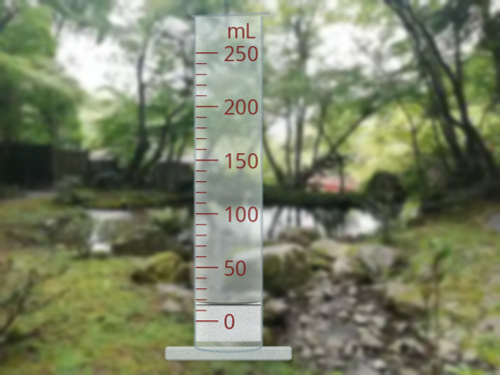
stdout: 15 mL
